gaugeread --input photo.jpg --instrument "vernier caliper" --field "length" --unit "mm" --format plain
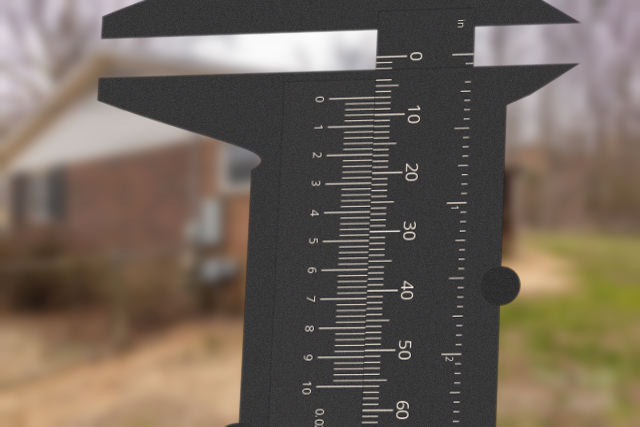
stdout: 7.0 mm
